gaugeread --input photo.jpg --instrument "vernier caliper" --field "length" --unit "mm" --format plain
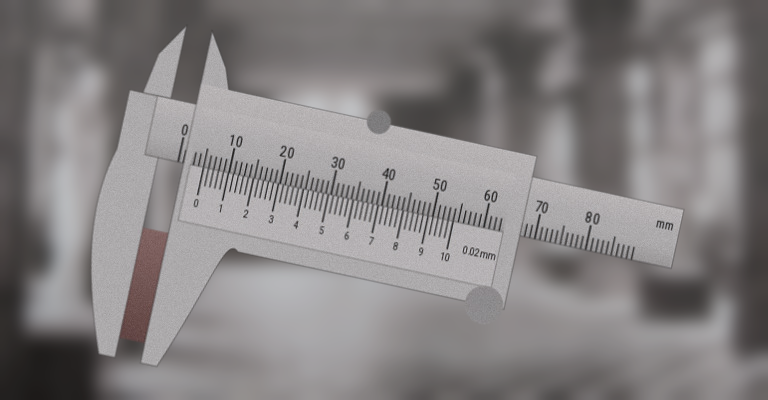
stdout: 5.0 mm
